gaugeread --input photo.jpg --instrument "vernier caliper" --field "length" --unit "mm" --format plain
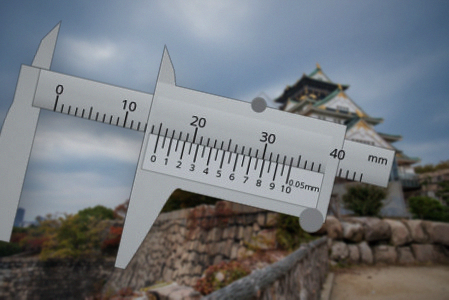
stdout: 15.0 mm
